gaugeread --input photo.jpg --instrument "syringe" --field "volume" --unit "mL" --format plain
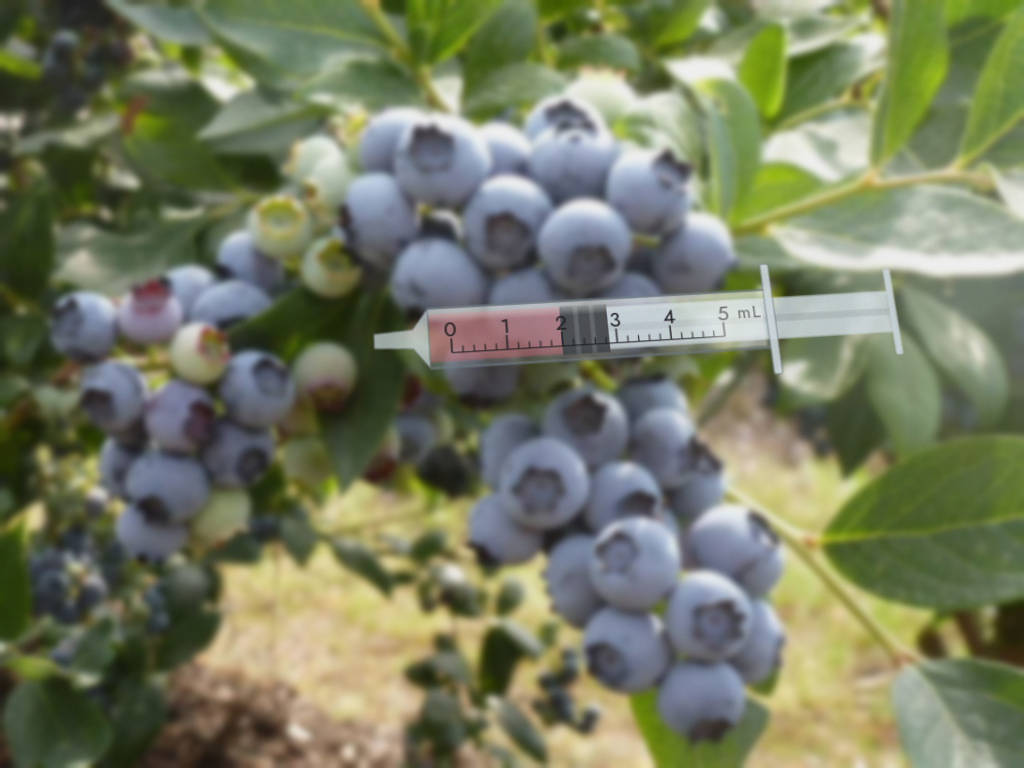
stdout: 2 mL
